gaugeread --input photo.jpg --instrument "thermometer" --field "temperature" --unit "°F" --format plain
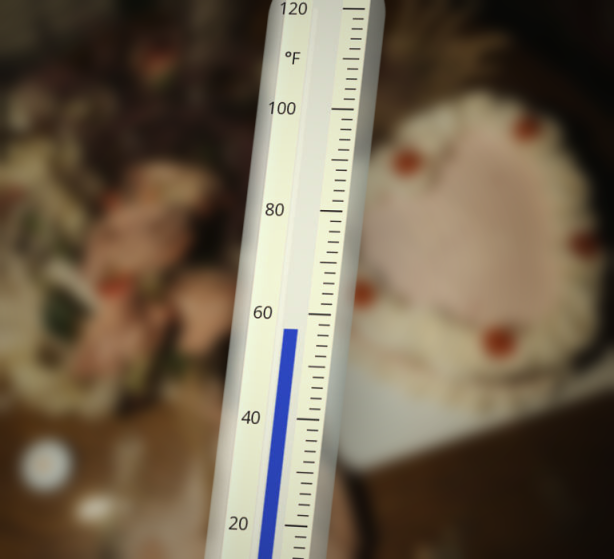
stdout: 57 °F
